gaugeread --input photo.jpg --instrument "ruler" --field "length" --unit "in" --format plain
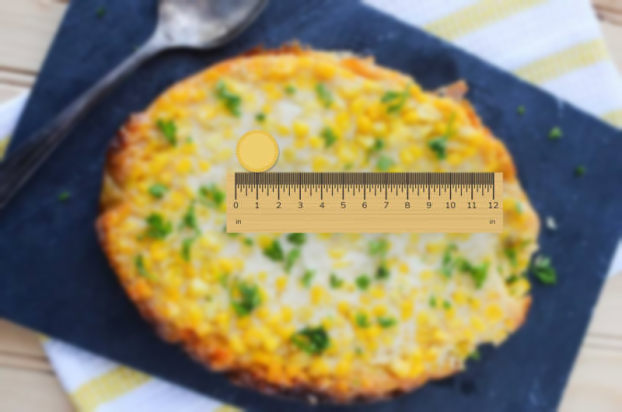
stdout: 2 in
